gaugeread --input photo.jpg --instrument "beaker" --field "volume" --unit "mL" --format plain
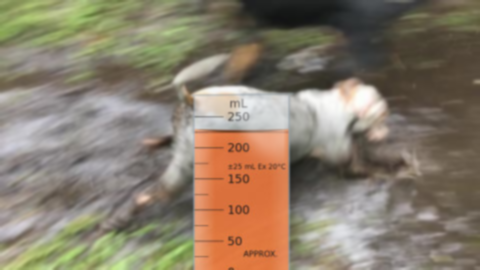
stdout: 225 mL
